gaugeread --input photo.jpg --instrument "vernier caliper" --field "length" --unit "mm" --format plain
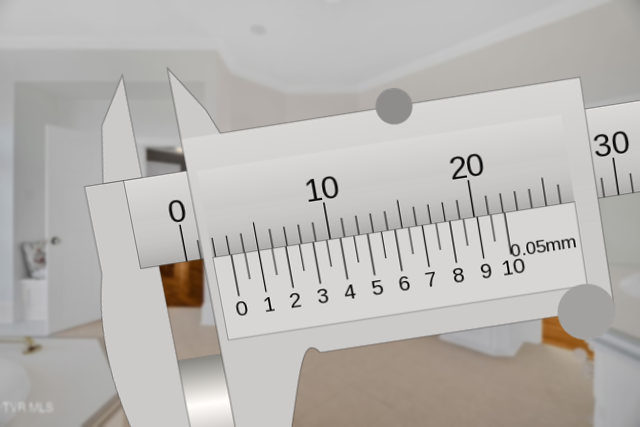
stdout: 3.1 mm
